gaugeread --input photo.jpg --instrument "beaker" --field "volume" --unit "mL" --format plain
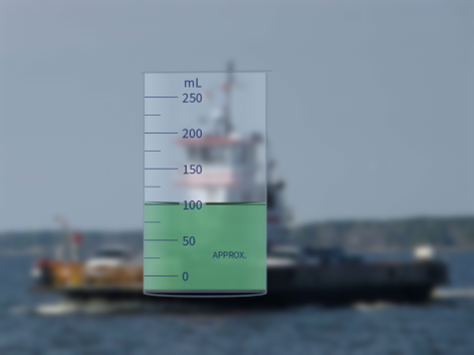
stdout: 100 mL
